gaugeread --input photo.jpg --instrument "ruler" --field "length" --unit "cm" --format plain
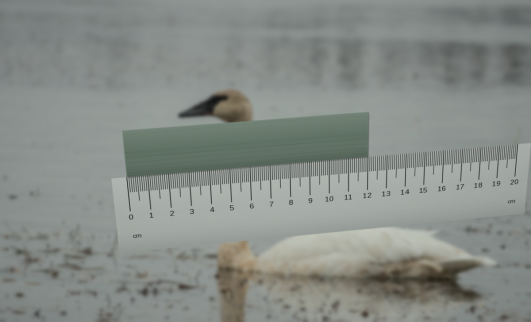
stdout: 12 cm
